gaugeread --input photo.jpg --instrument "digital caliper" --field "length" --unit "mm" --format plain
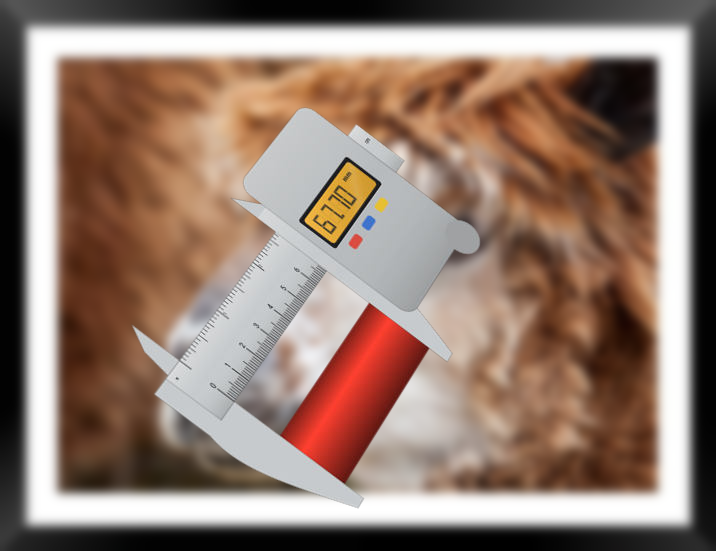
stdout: 67.70 mm
